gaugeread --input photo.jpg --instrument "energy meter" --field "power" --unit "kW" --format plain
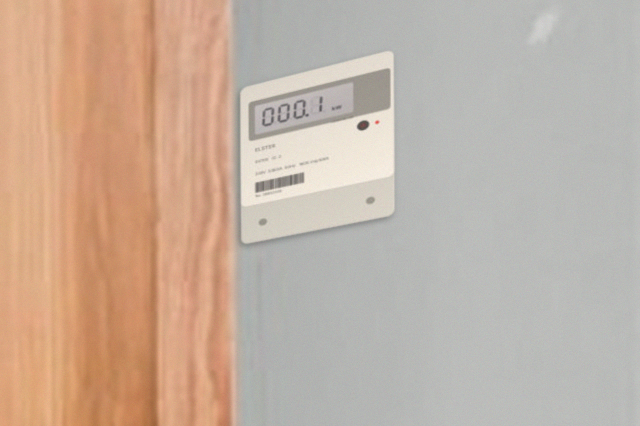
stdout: 0.1 kW
